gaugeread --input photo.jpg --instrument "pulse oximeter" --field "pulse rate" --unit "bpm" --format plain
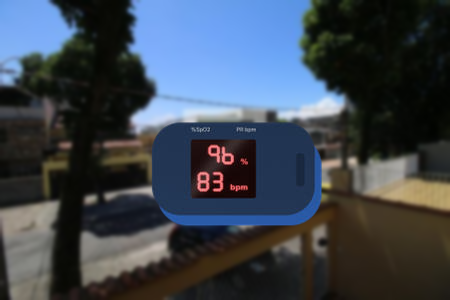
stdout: 83 bpm
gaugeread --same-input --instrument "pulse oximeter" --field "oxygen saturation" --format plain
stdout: 96 %
